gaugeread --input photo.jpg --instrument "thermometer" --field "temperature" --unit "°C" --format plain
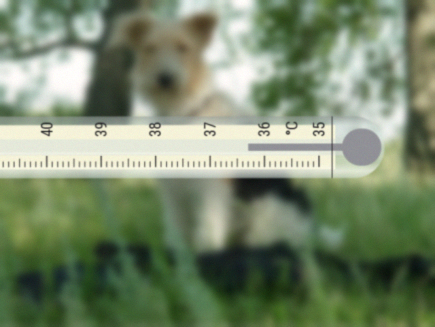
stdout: 36.3 °C
